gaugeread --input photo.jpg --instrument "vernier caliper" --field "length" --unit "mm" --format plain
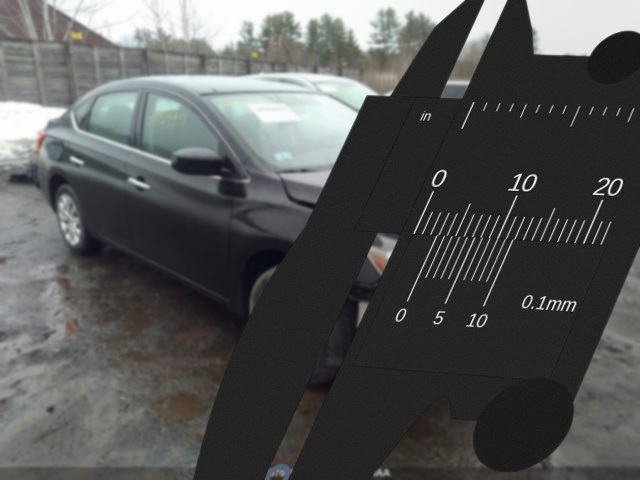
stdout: 2.8 mm
